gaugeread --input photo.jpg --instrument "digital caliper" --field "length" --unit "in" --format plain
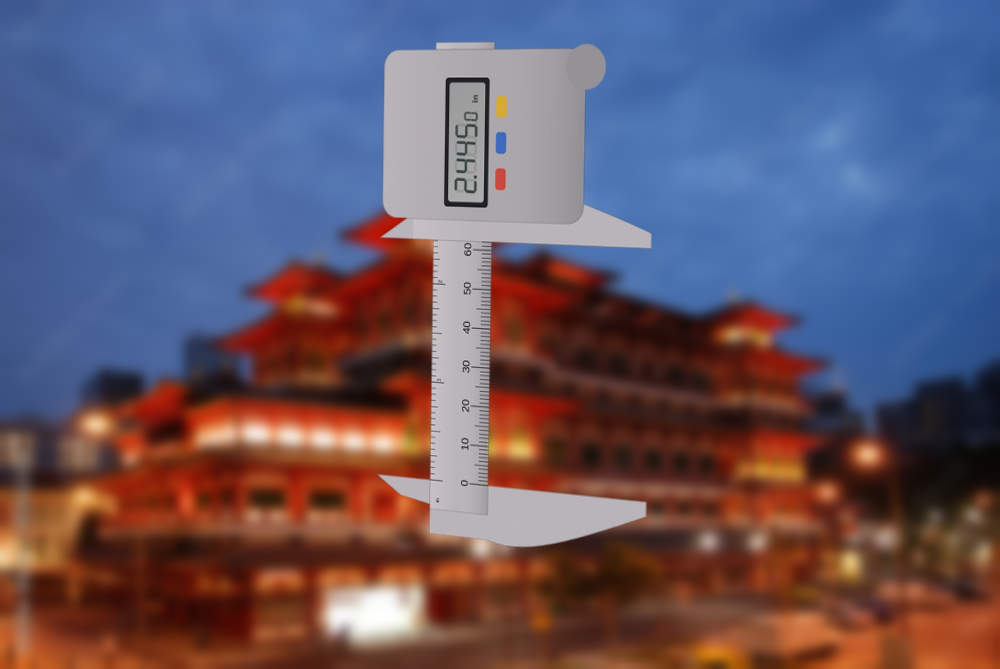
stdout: 2.4450 in
